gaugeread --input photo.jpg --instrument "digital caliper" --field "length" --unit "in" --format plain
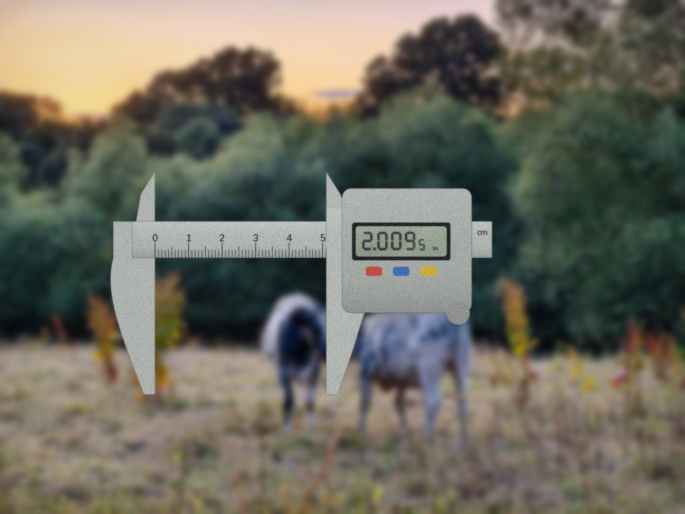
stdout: 2.0095 in
